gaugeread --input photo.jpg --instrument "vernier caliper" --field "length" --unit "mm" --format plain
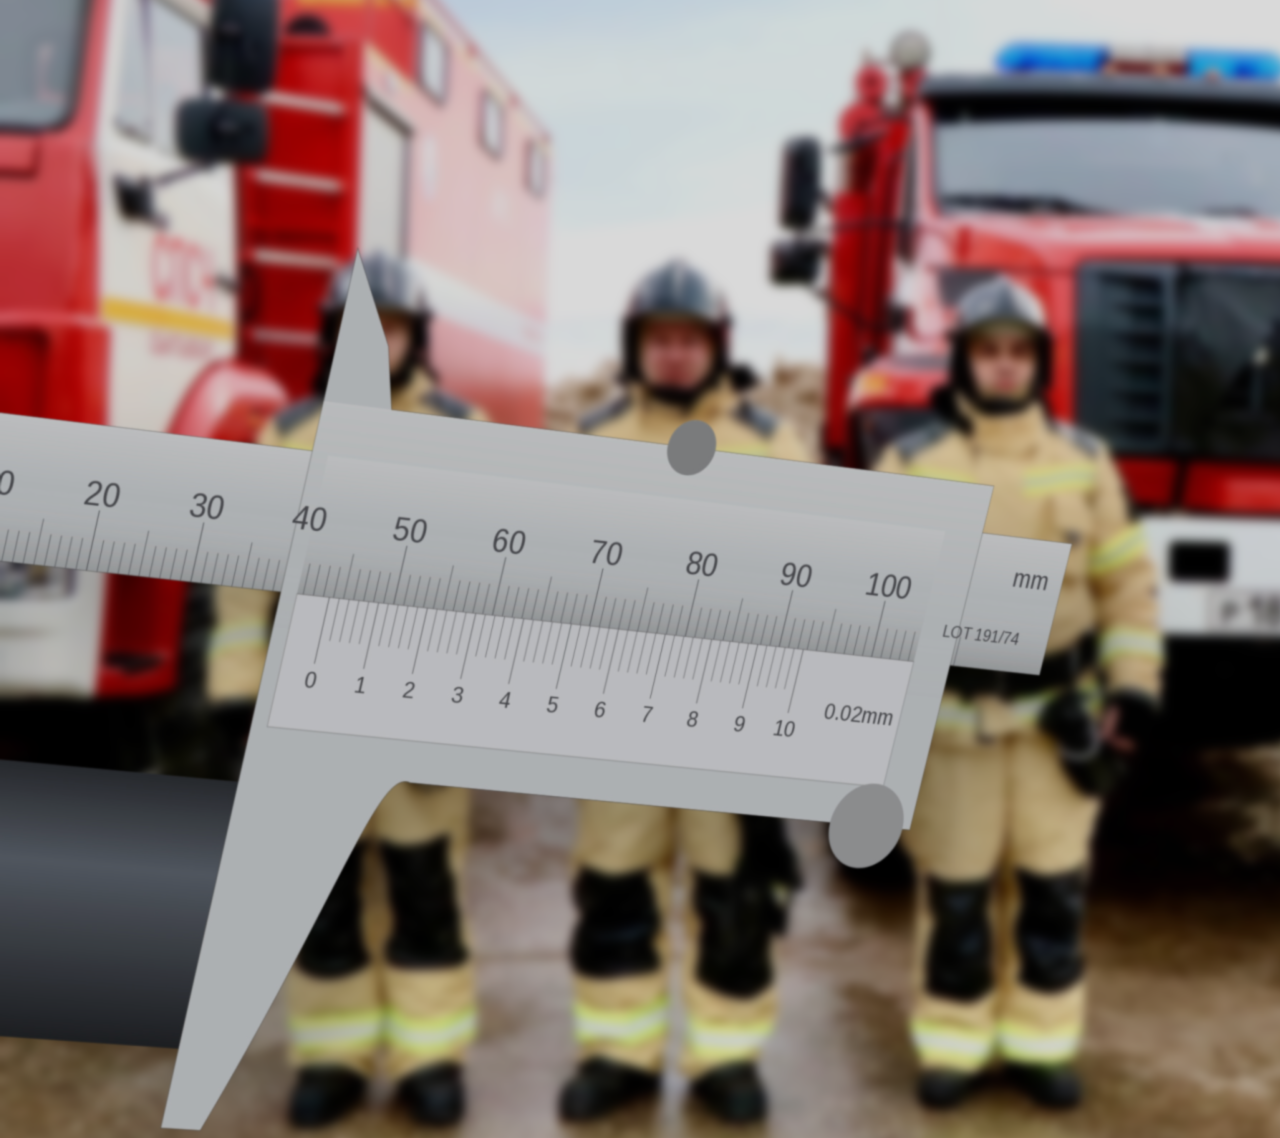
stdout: 43.6 mm
